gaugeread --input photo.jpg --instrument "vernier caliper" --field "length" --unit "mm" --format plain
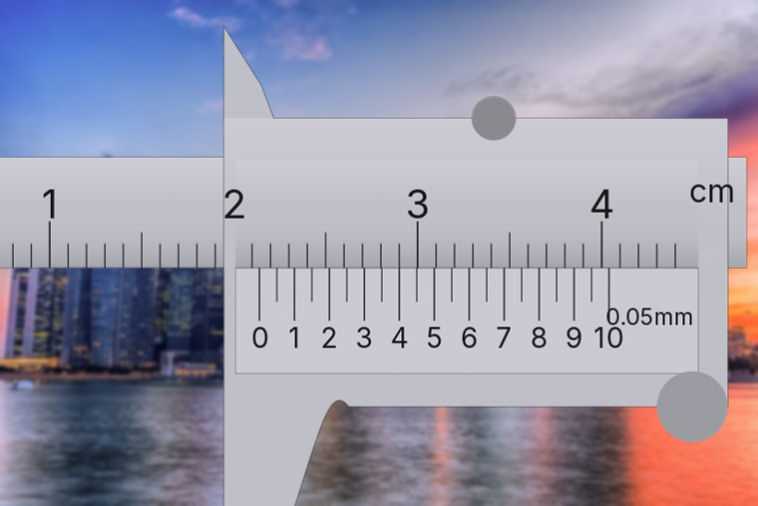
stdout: 21.4 mm
